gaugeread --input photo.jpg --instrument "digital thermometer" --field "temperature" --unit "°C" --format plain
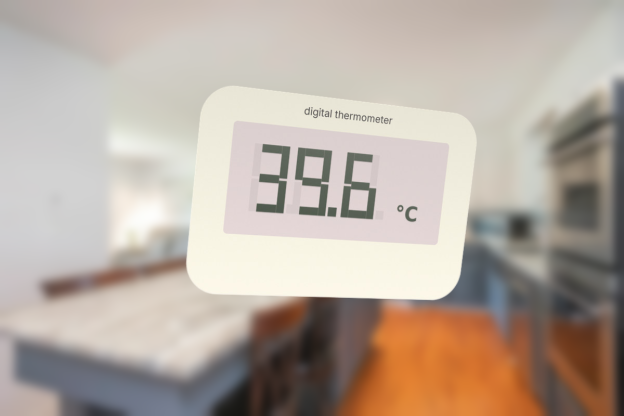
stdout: 39.6 °C
